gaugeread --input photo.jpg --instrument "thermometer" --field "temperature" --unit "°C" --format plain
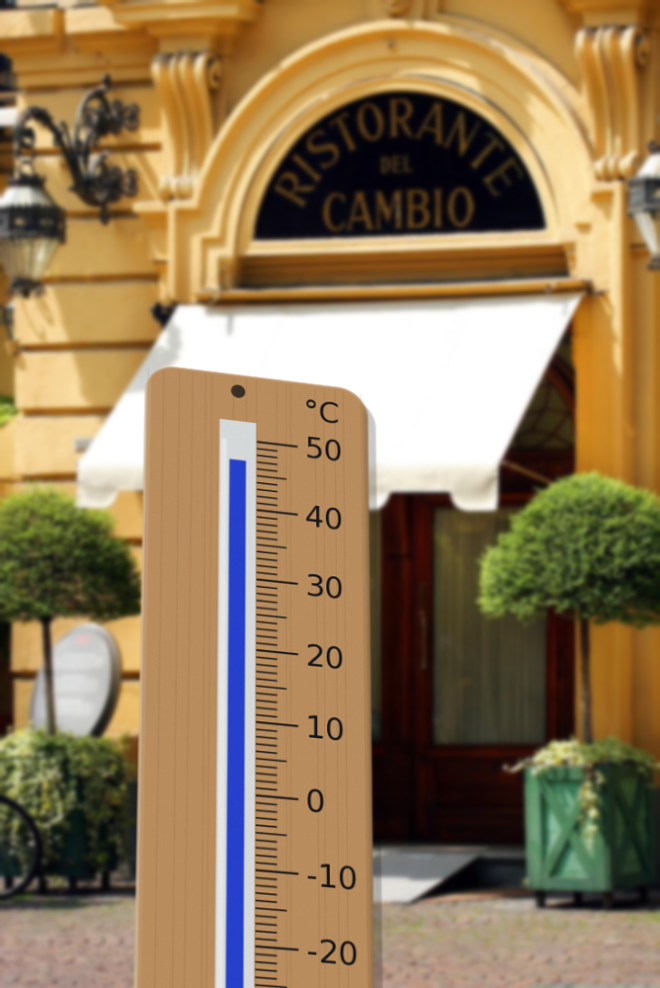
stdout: 47 °C
